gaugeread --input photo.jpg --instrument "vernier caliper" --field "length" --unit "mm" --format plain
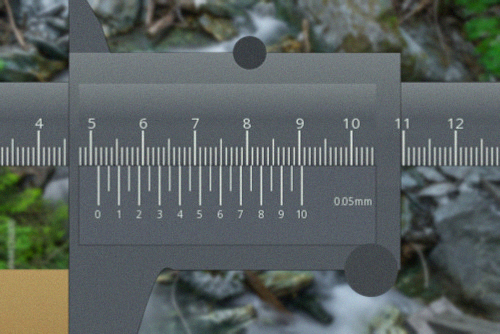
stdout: 51.5 mm
